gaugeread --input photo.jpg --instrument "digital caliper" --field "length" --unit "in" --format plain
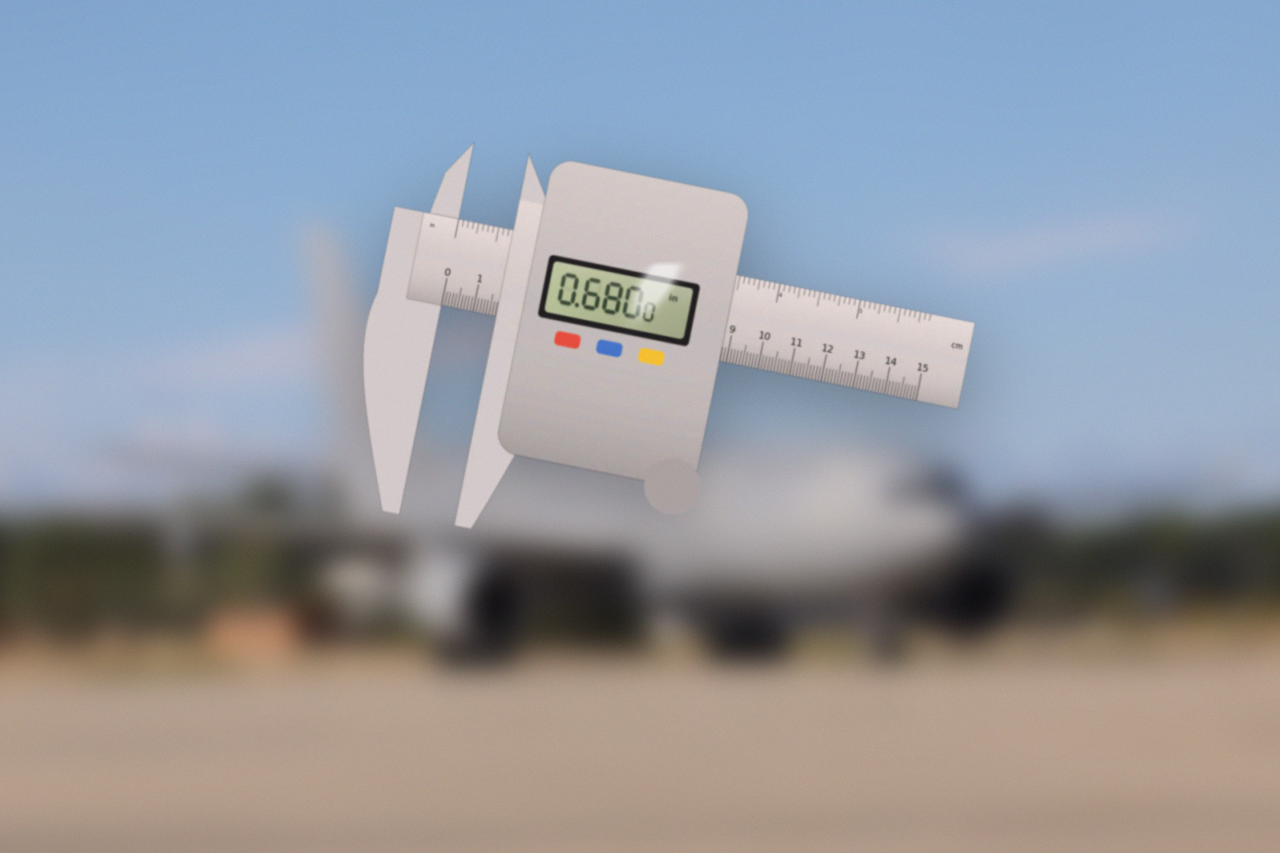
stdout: 0.6800 in
